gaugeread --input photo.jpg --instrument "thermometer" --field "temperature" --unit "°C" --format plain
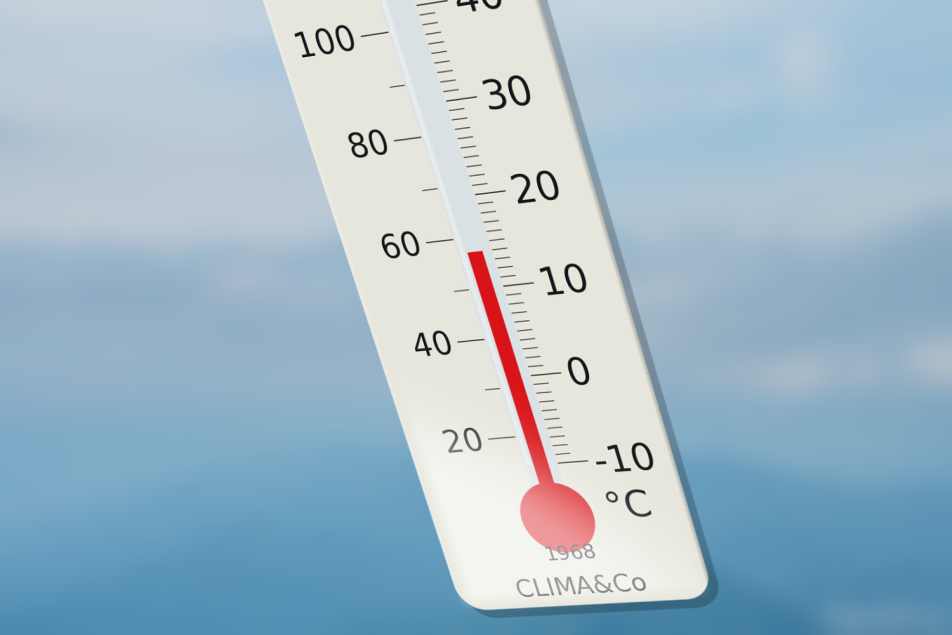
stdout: 14 °C
